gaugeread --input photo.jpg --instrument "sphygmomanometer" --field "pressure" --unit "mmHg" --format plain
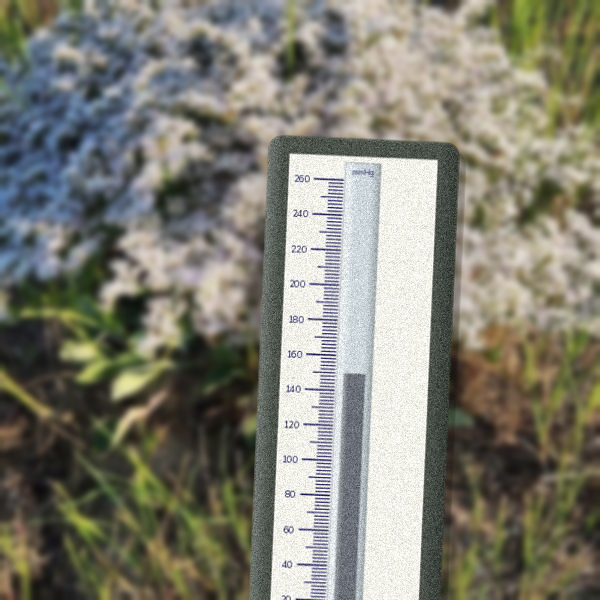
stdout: 150 mmHg
